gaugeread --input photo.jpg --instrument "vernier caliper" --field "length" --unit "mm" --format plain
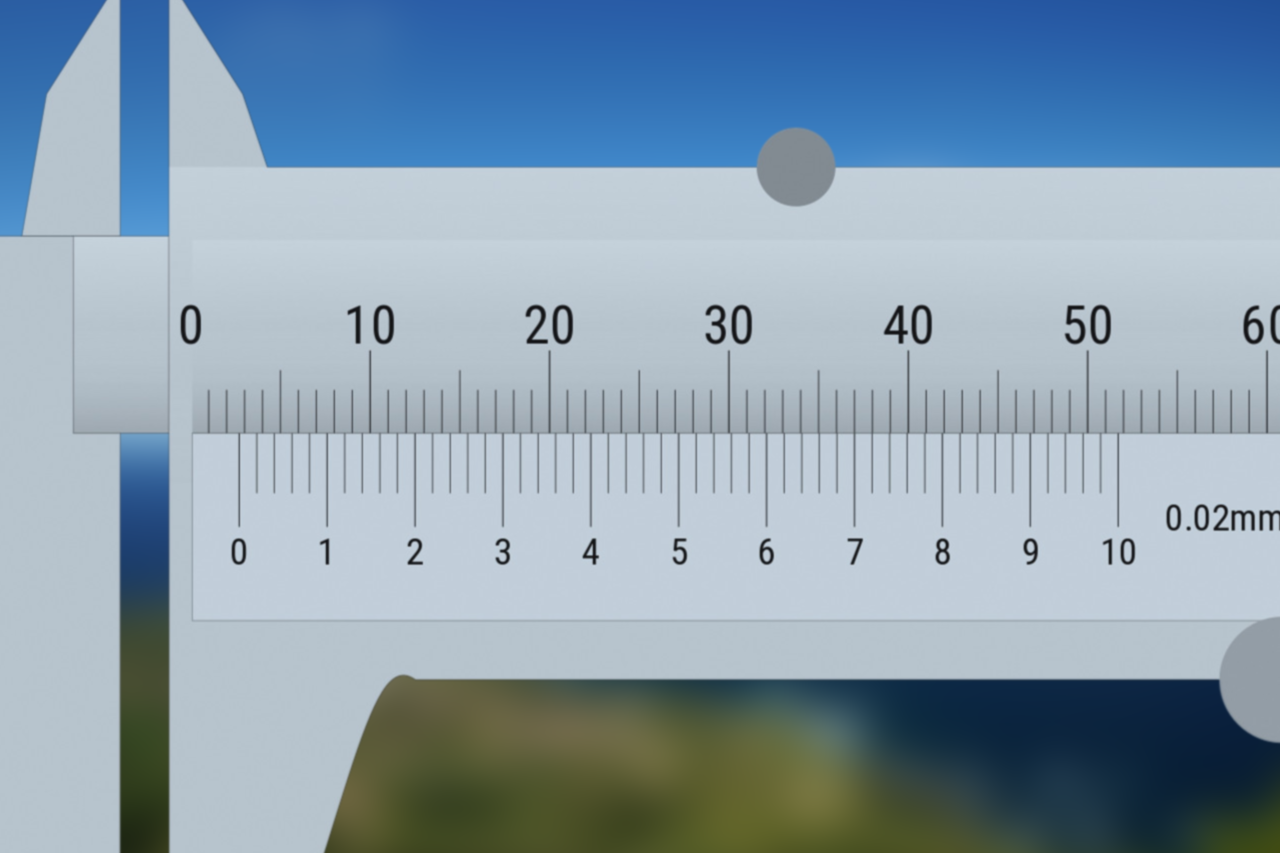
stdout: 2.7 mm
